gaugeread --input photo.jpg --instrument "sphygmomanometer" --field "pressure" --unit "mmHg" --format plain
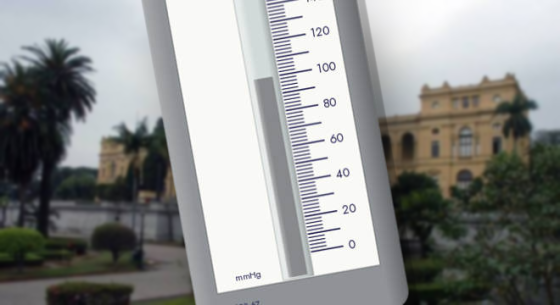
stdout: 100 mmHg
